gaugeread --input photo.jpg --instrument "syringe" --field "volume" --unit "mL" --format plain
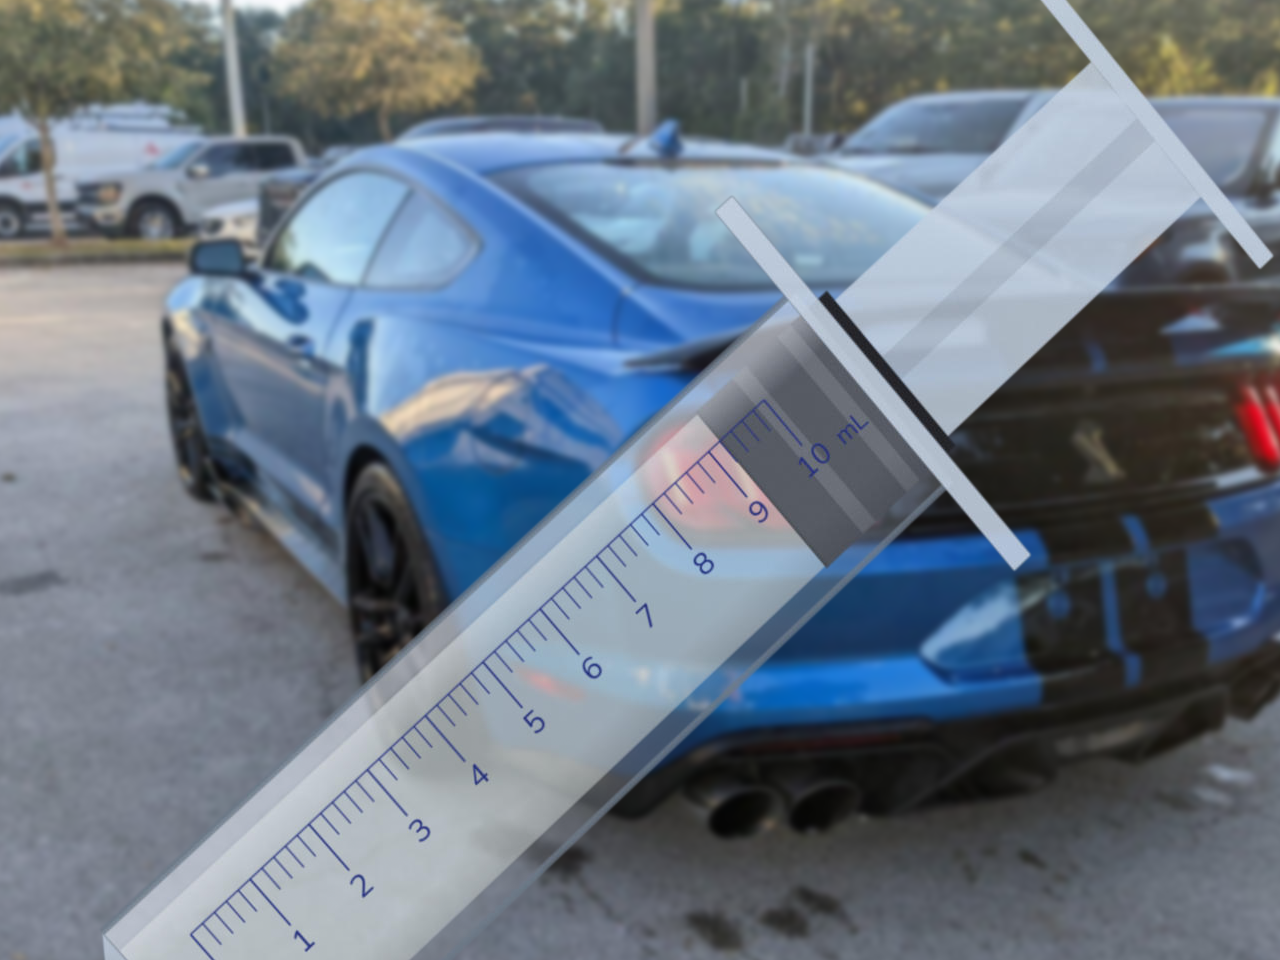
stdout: 9.2 mL
